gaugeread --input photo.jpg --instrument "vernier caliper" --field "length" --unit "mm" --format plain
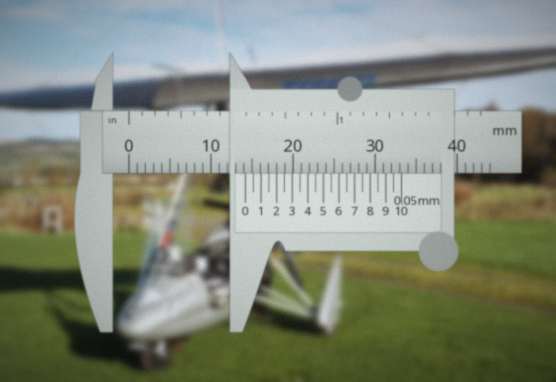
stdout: 14.2 mm
